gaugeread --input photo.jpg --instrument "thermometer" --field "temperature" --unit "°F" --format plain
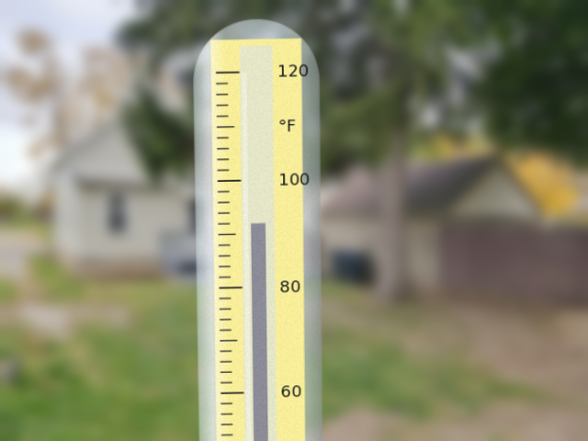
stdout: 92 °F
